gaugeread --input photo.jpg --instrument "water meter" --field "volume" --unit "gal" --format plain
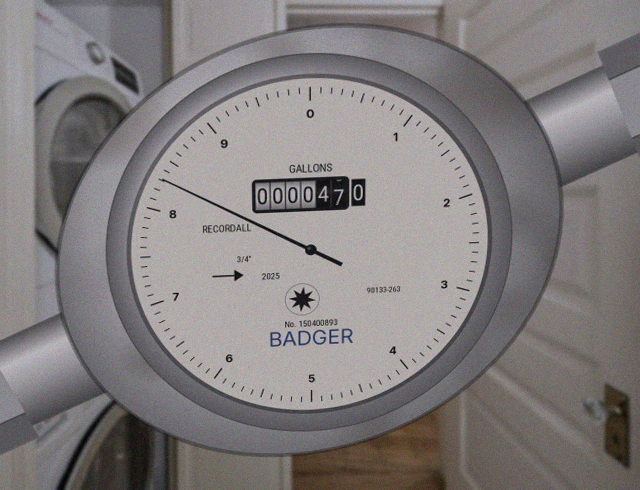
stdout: 468.3 gal
